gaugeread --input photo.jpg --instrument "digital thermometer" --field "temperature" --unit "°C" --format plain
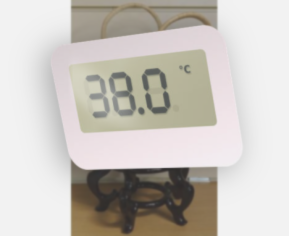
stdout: 38.0 °C
